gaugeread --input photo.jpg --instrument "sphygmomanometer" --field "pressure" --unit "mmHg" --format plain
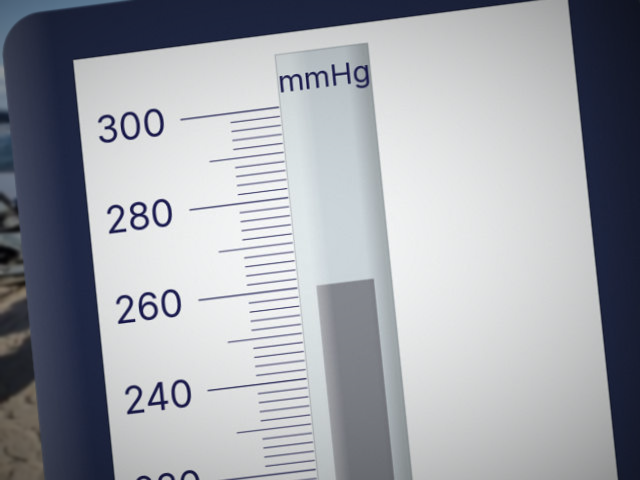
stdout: 260 mmHg
